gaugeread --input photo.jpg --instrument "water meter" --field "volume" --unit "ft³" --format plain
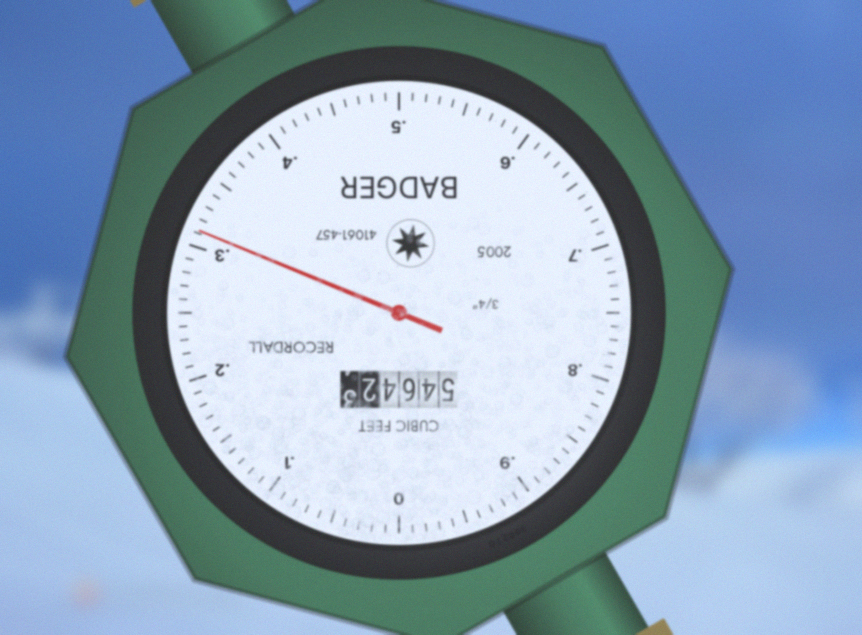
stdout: 546423.31 ft³
